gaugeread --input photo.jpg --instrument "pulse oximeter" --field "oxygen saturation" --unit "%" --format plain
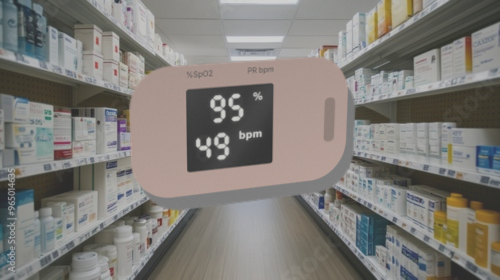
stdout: 95 %
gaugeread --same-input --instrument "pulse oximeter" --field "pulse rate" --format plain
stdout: 49 bpm
